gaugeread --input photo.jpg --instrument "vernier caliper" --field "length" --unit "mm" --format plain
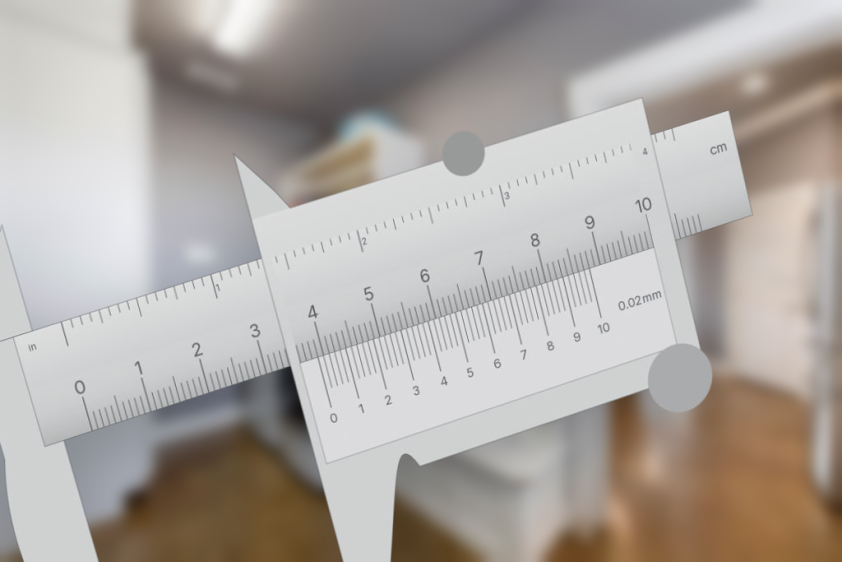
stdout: 39.0 mm
